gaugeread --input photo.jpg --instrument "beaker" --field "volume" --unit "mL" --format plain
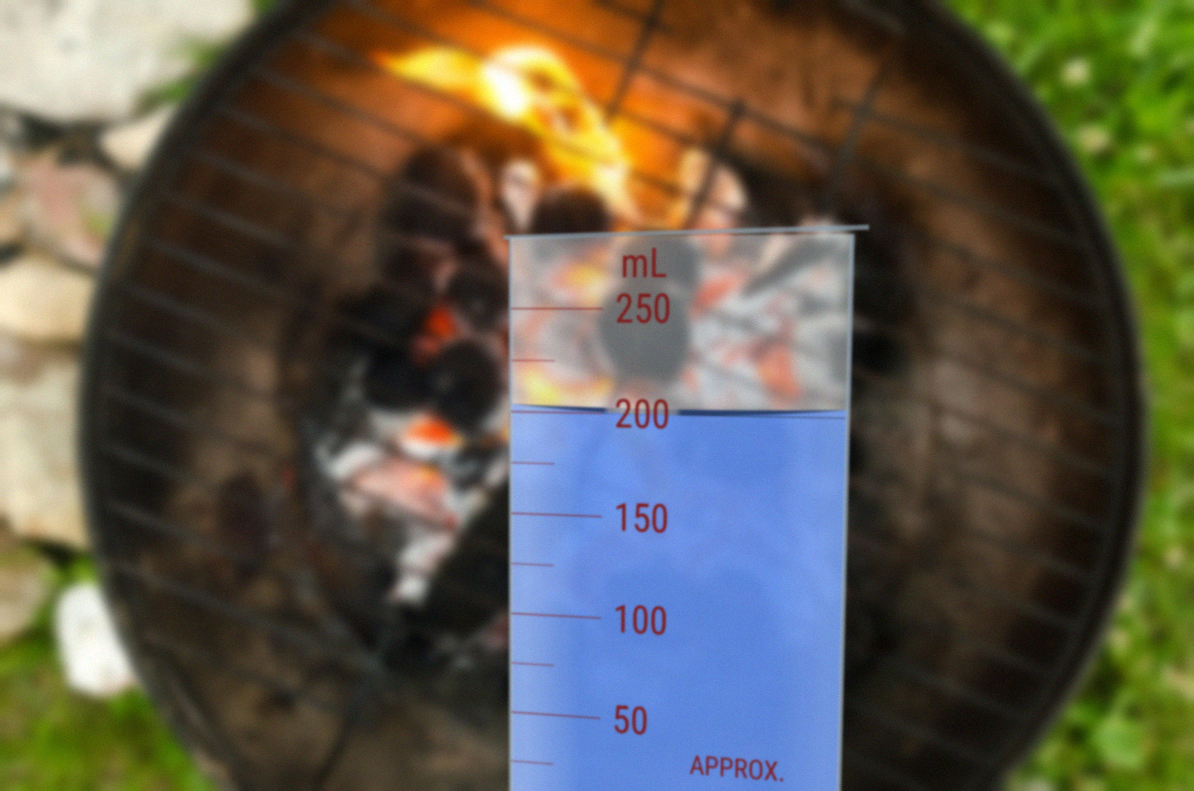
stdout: 200 mL
